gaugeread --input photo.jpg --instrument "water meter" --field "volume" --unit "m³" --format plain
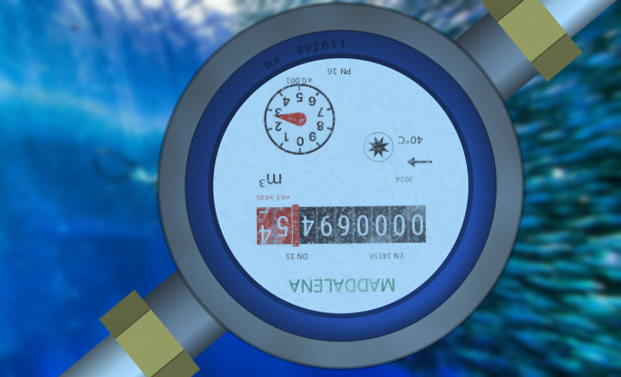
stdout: 694.542 m³
